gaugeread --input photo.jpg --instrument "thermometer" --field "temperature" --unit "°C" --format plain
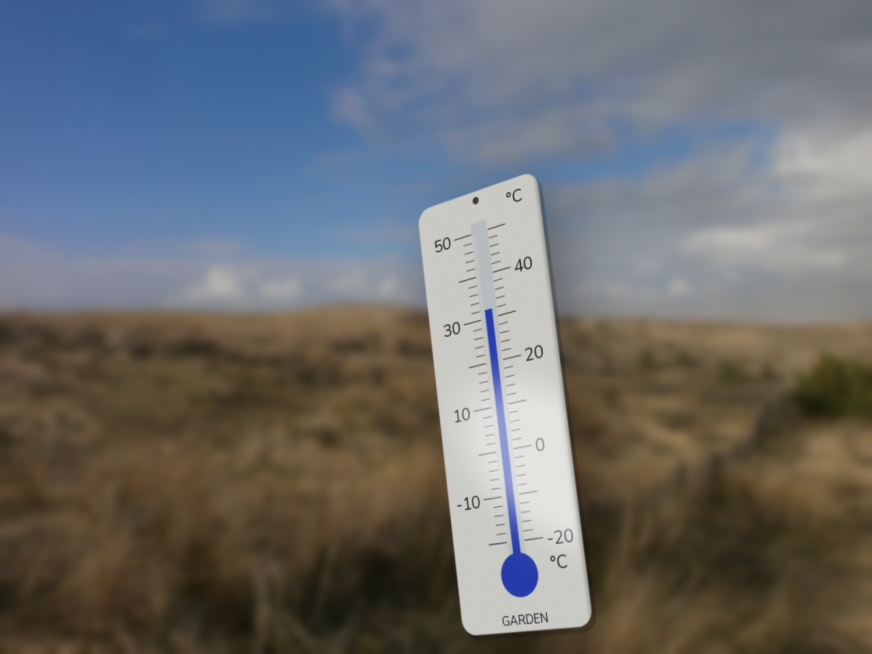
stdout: 32 °C
